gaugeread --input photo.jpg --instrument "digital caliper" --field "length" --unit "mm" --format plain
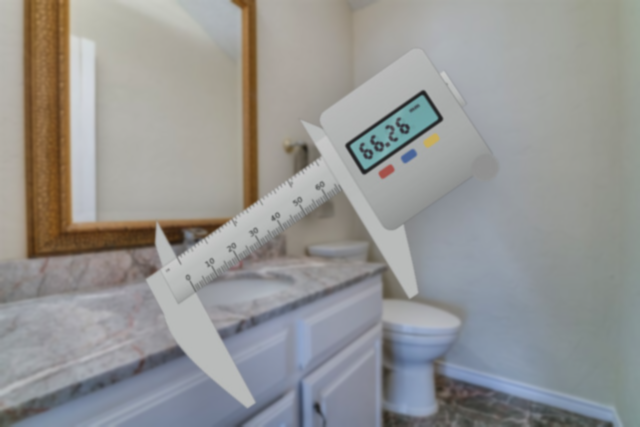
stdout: 66.26 mm
